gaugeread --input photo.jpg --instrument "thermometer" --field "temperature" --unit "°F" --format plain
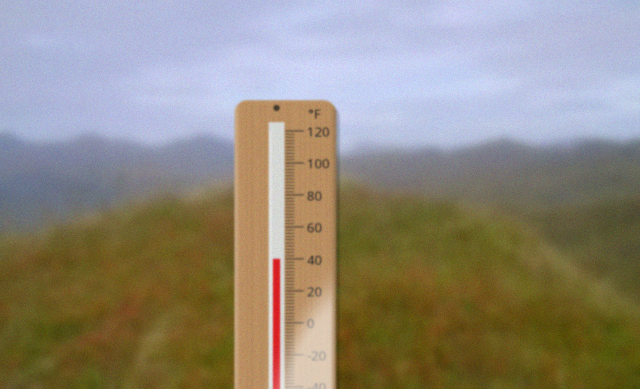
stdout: 40 °F
